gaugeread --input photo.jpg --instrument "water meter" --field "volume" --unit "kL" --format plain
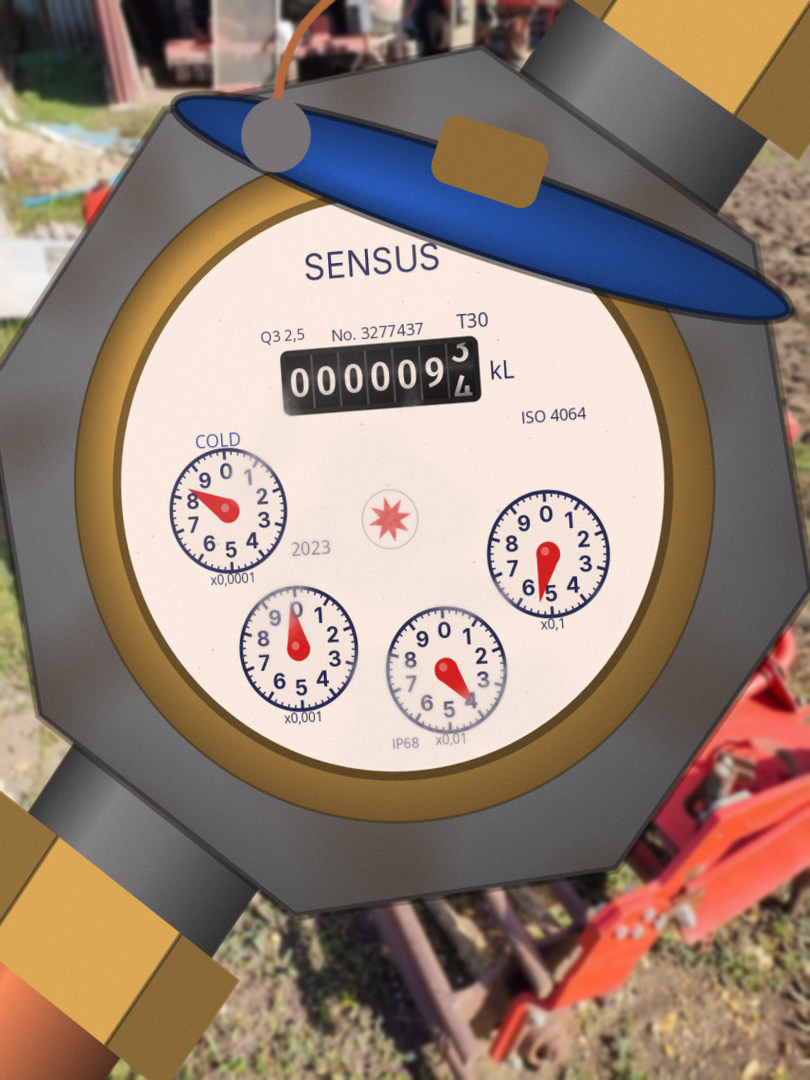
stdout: 93.5398 kL
